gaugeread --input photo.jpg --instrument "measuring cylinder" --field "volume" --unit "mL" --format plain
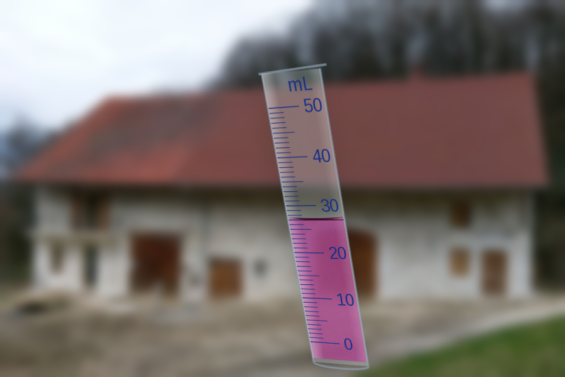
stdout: 27 mL
